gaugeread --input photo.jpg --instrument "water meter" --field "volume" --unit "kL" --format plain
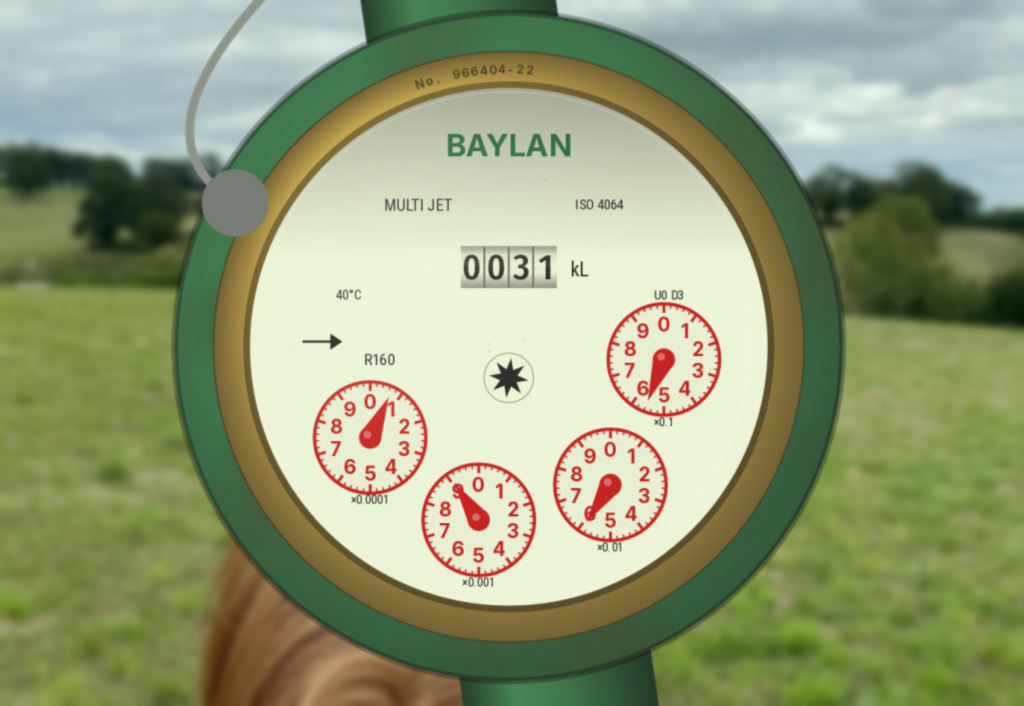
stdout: 31.5590 kL
